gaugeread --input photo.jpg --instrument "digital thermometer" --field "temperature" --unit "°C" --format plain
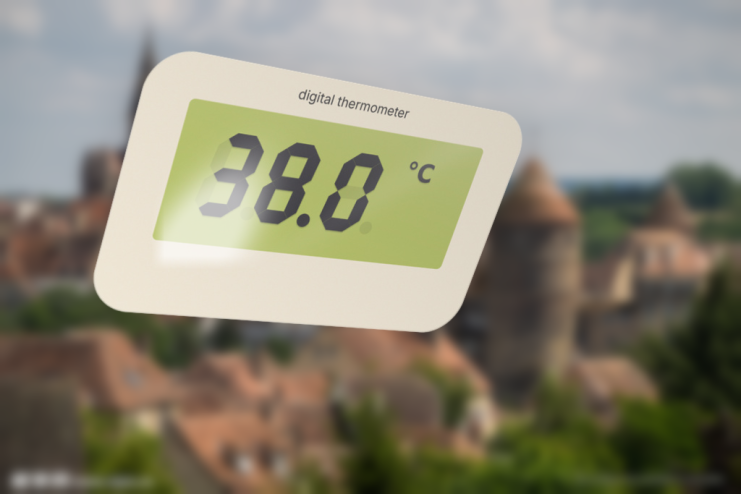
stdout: 38.0 °C
